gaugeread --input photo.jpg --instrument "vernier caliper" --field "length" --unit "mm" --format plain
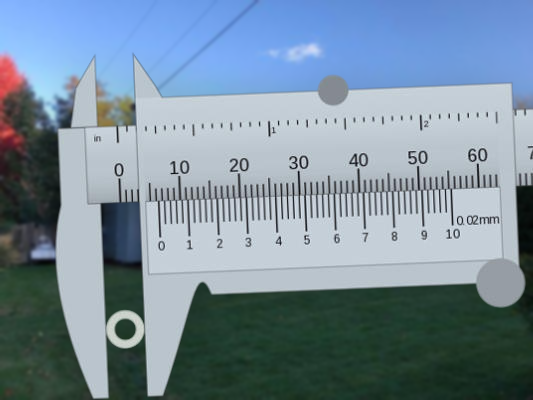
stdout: 6.4 mm
